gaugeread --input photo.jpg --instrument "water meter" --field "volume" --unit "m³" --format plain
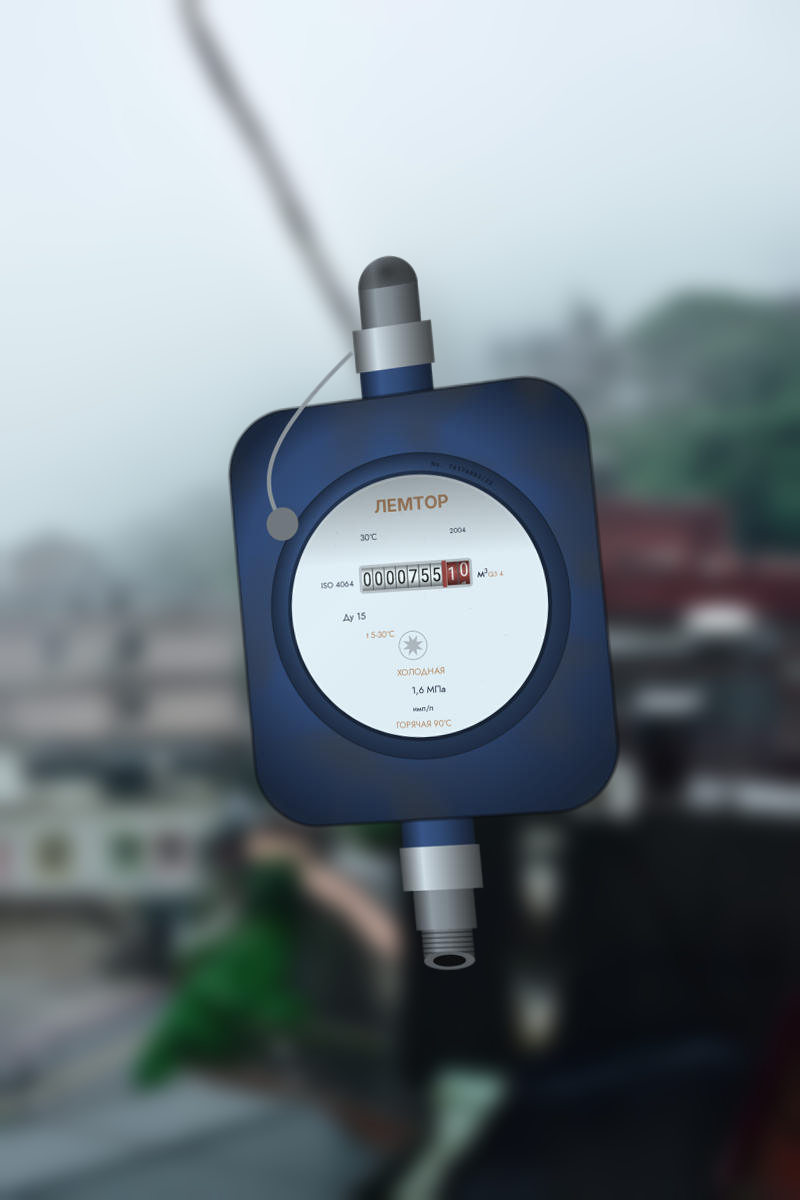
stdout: 755.10 m³
